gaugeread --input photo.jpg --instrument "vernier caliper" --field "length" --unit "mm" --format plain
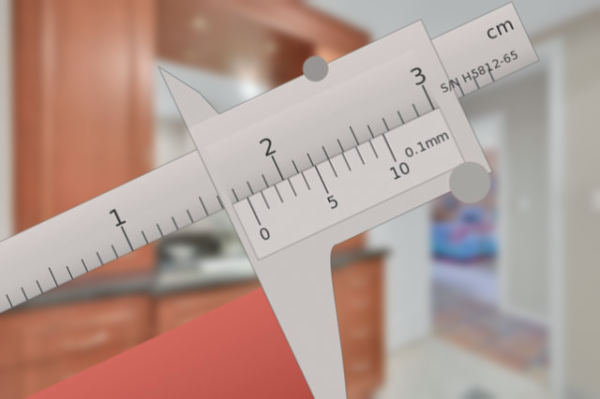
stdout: 17.6 mm
